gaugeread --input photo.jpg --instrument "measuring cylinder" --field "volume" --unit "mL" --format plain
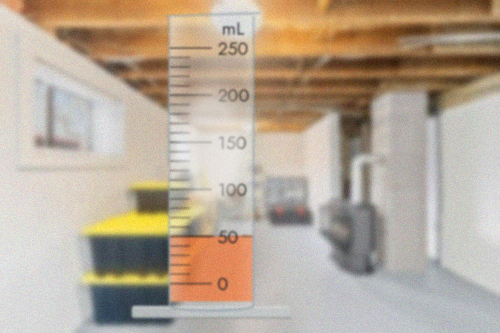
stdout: 50 mL
